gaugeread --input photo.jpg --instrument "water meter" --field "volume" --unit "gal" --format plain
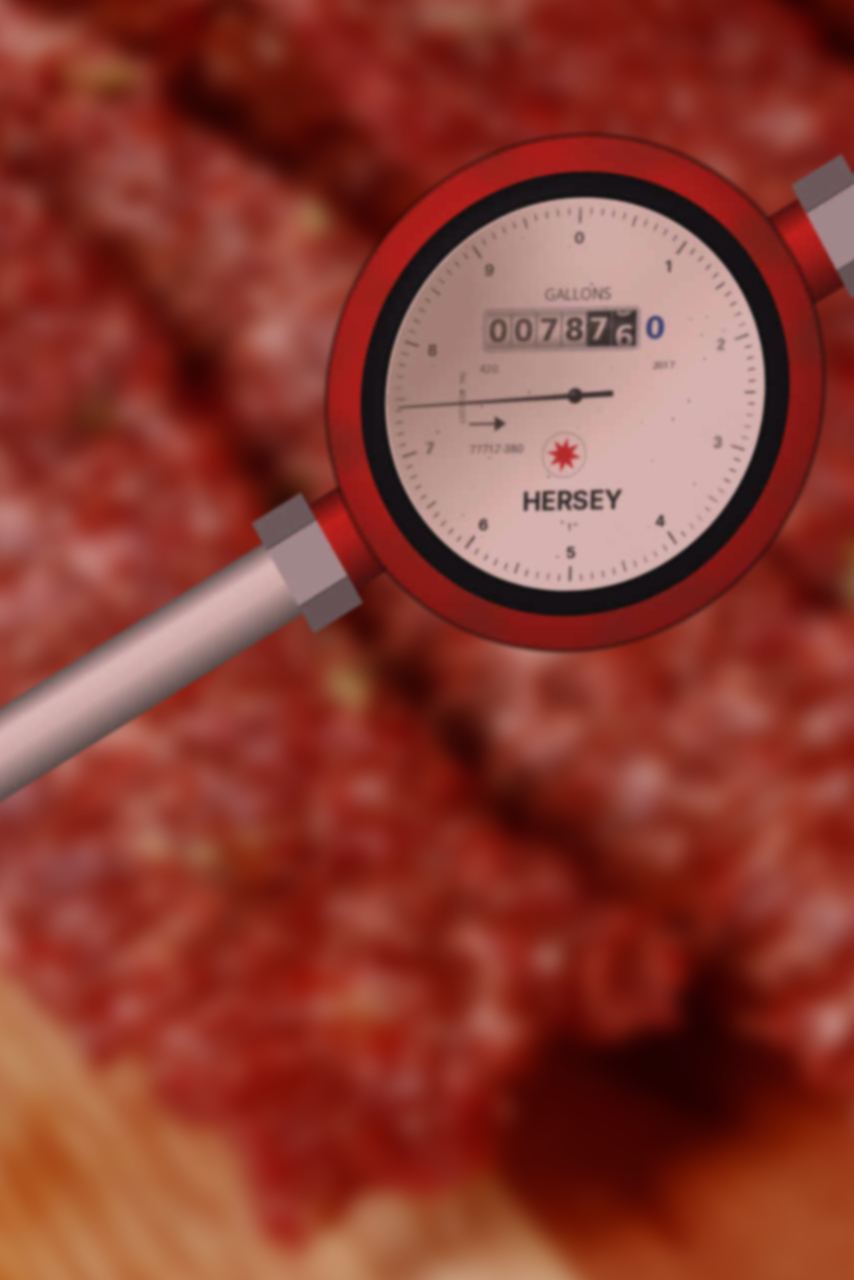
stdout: 78757.4 gal
